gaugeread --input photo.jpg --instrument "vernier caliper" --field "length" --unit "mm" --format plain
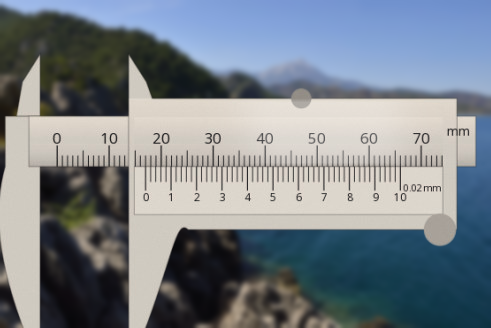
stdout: 17.0 mm
